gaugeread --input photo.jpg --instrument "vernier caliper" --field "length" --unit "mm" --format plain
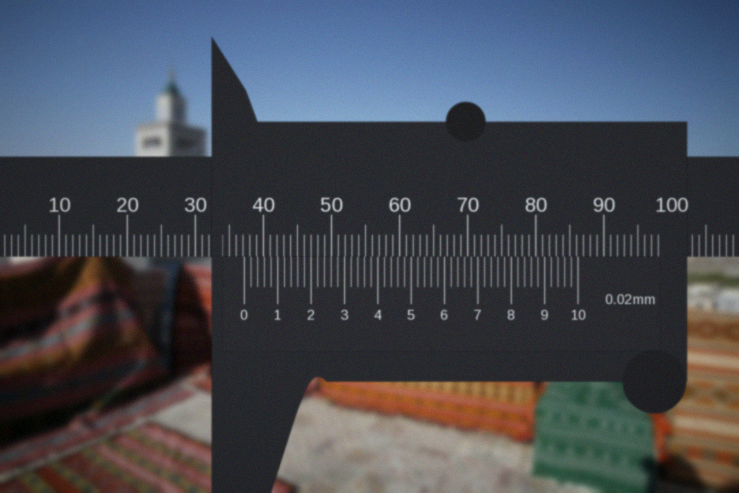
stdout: 37.2 mm
